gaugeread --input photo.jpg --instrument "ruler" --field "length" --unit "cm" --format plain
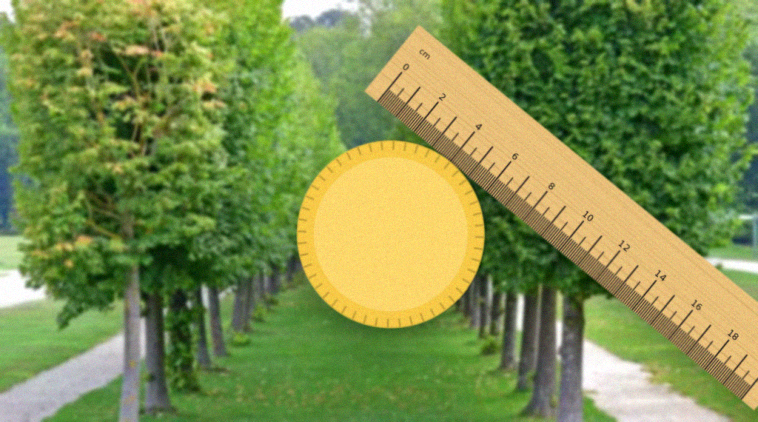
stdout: 8 cm
